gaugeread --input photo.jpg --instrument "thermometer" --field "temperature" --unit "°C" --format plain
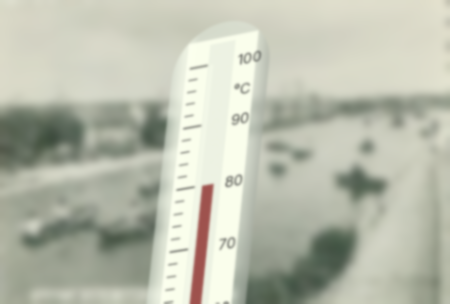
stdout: 80 °C
